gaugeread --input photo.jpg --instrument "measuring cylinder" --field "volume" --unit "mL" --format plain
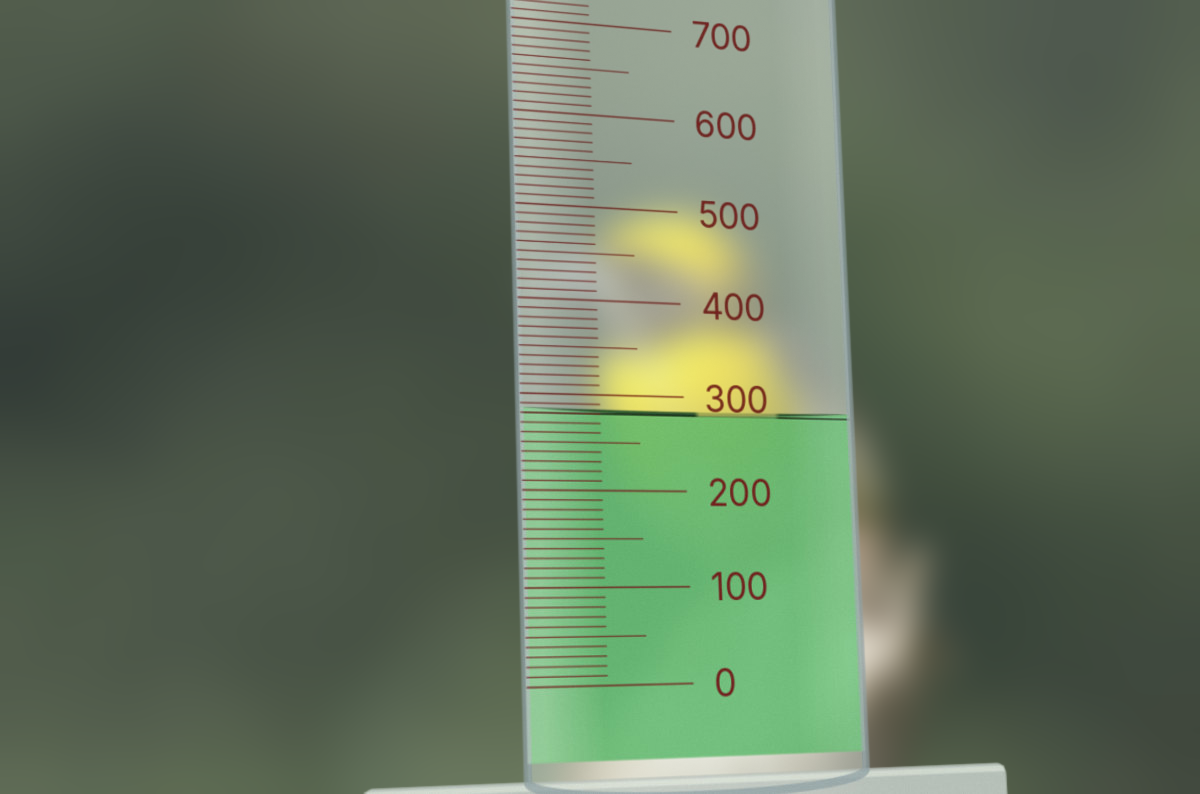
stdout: 280 mL
